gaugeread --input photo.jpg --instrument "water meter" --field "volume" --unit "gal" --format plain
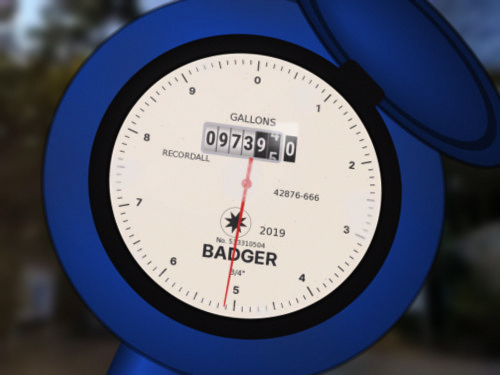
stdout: 973945.1 gal
